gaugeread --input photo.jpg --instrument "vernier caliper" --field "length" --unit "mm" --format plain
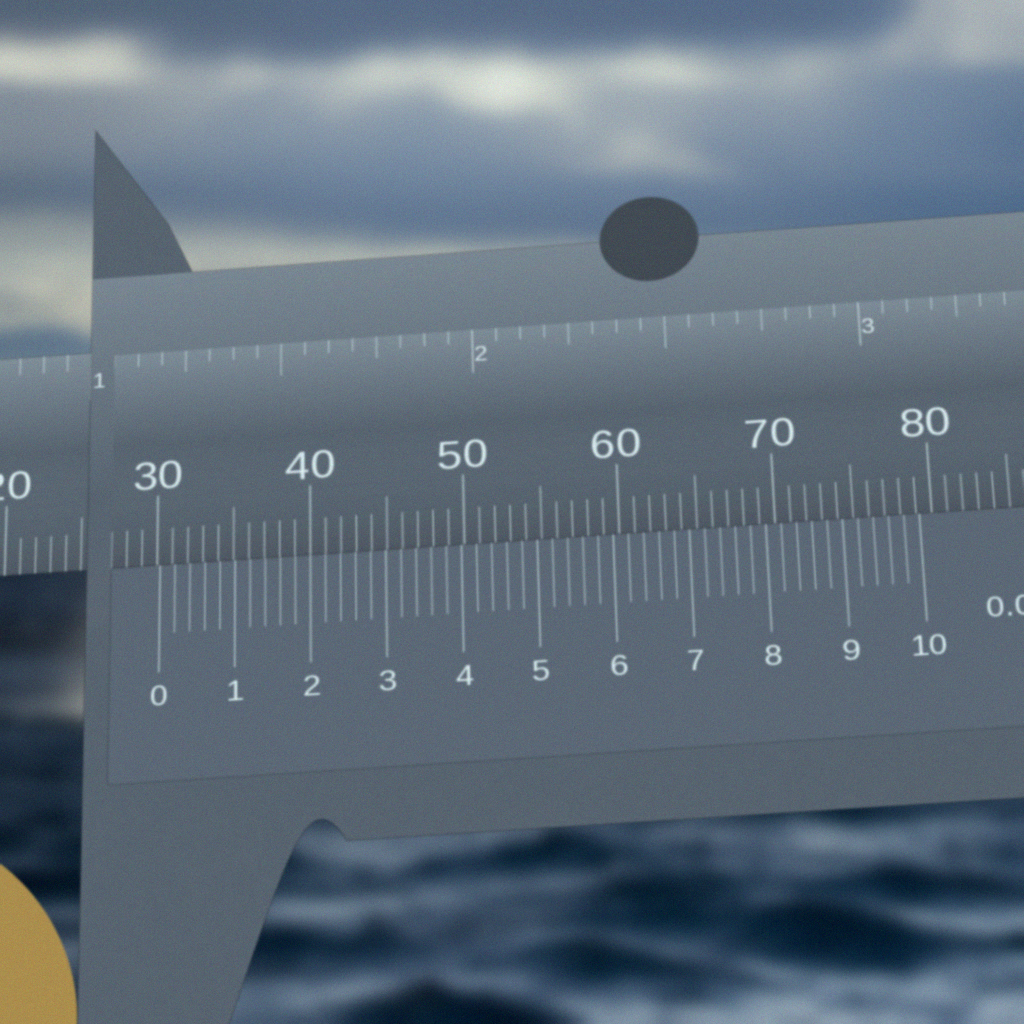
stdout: 30.2 mm
